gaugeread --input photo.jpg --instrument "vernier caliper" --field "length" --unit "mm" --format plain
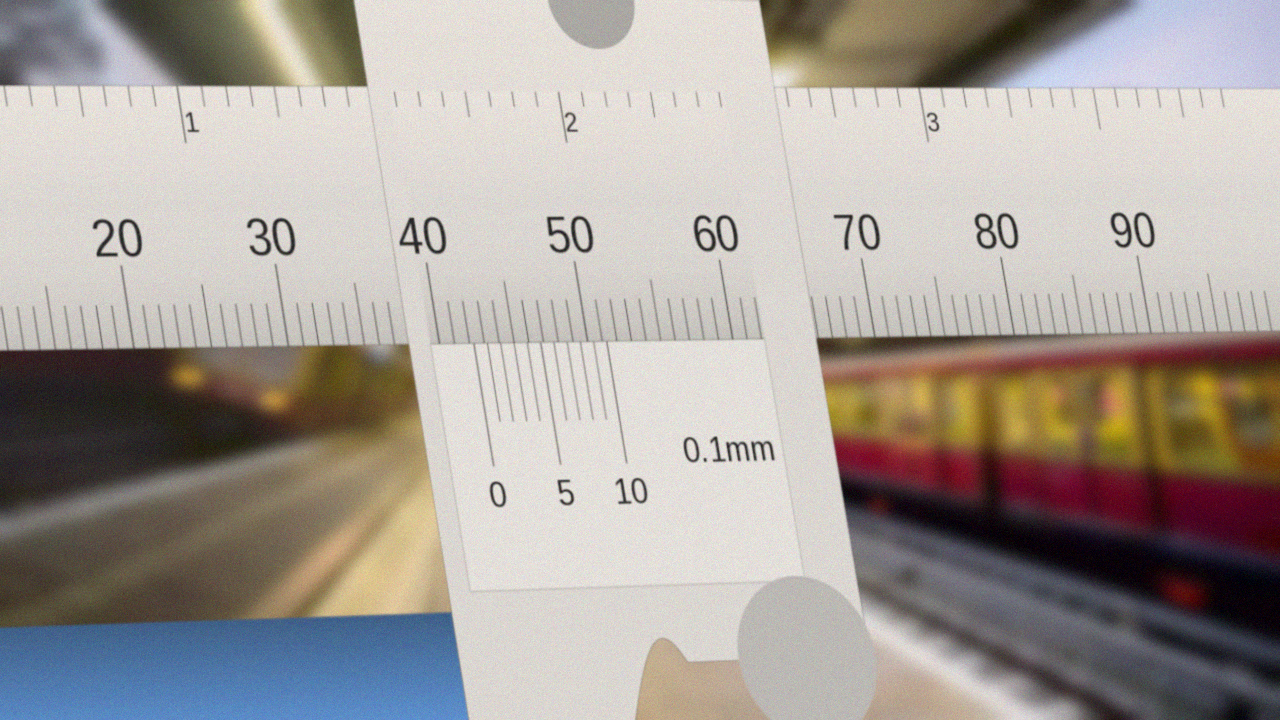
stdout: 42.3 mm
